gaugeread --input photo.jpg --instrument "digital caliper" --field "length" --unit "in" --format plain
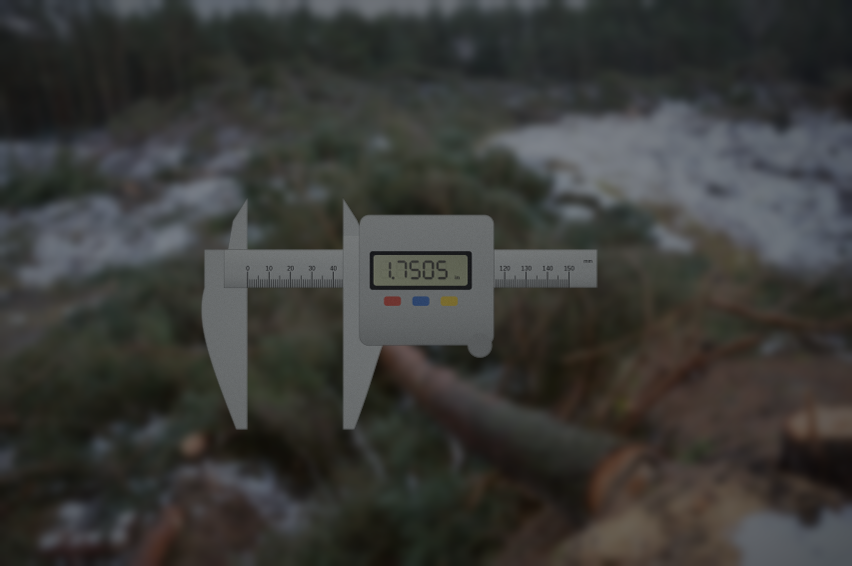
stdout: 1.7505 in
